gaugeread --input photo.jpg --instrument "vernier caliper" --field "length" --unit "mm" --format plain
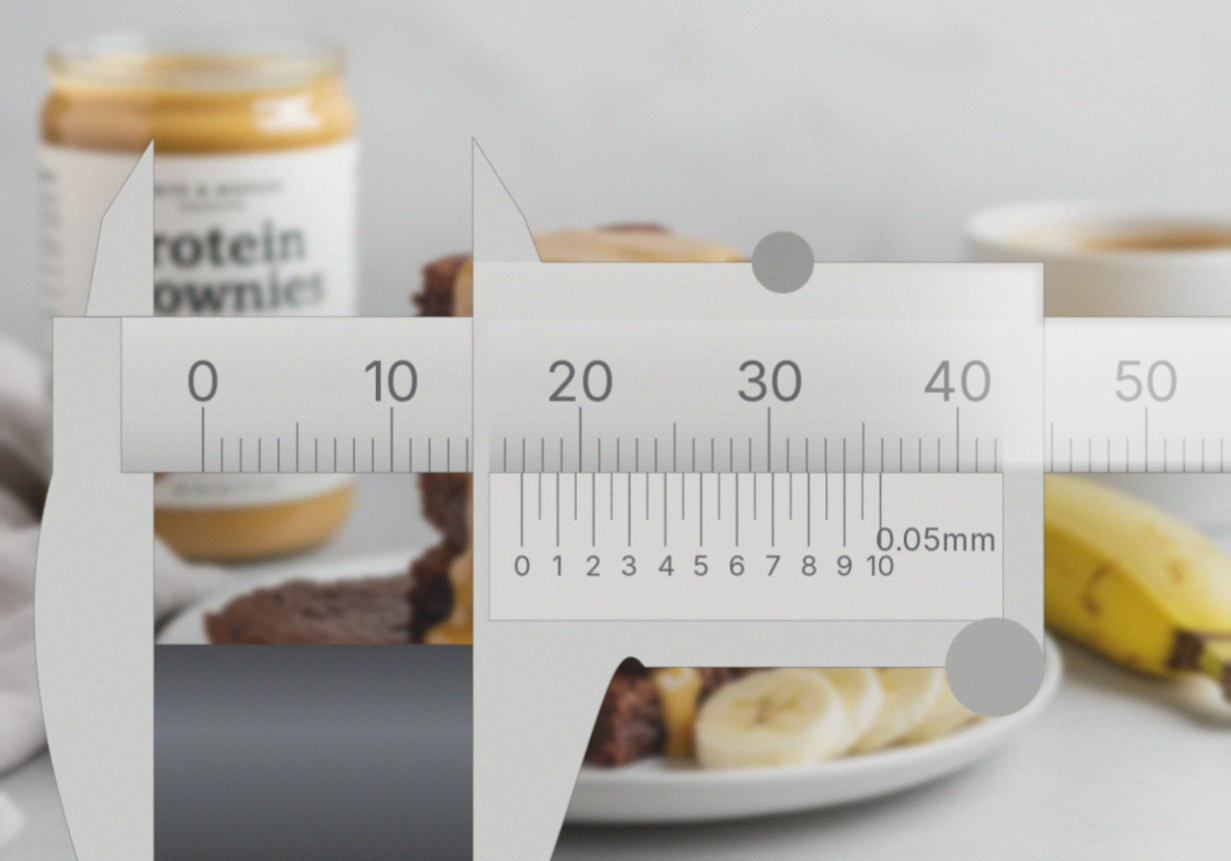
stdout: 16.9 mm
